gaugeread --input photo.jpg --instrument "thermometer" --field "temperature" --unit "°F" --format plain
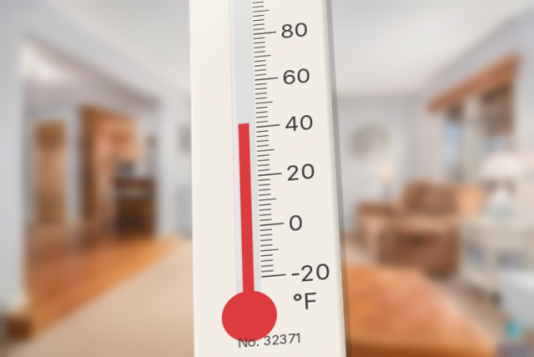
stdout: 42 °F
